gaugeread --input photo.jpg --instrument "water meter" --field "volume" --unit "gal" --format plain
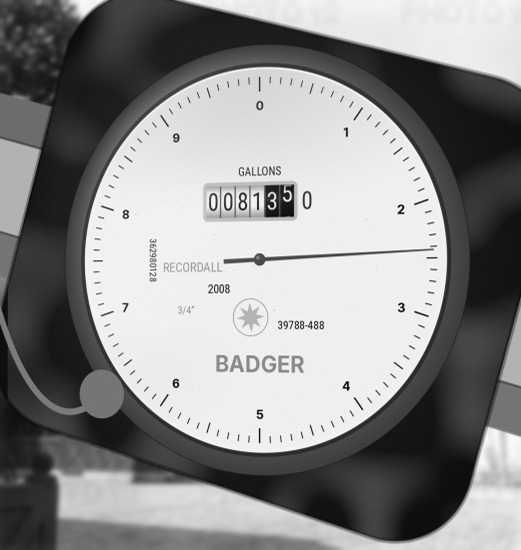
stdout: 81352.4 gal
